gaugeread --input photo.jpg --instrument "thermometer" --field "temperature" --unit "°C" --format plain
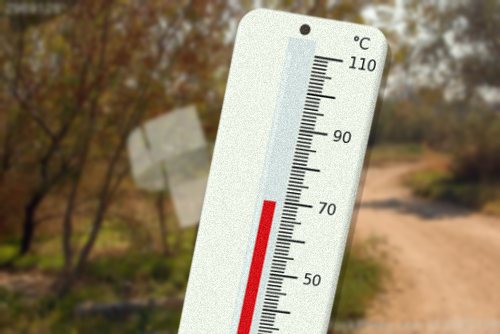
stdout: 70 °C
